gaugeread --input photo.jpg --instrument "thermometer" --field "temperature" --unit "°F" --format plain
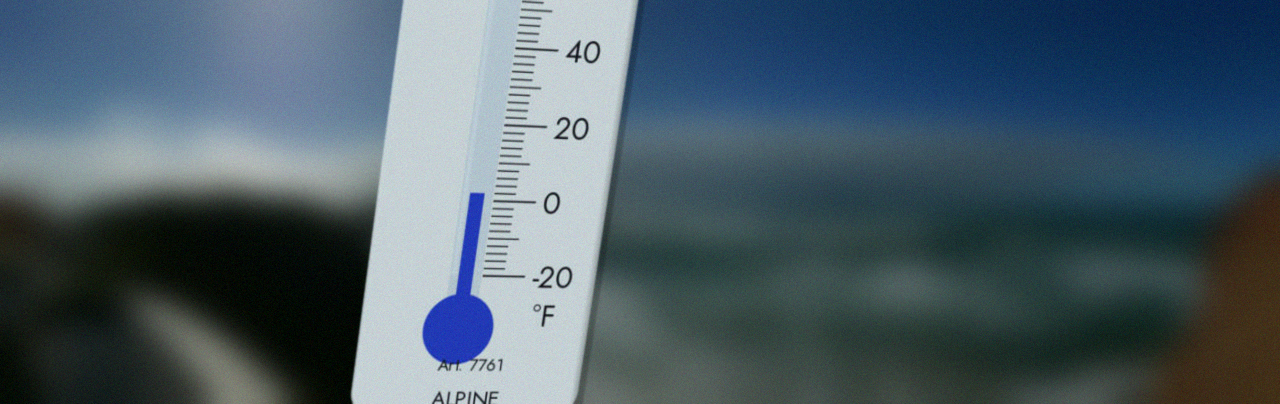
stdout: 2 °F
